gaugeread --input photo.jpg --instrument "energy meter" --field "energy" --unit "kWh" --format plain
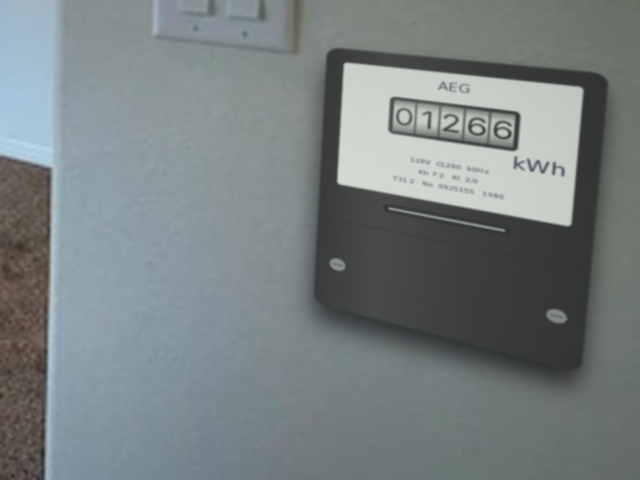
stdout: 1266 kWh
